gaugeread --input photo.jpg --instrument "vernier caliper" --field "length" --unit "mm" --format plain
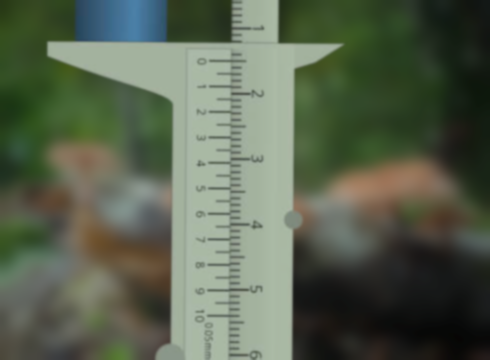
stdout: 15.0 mm
